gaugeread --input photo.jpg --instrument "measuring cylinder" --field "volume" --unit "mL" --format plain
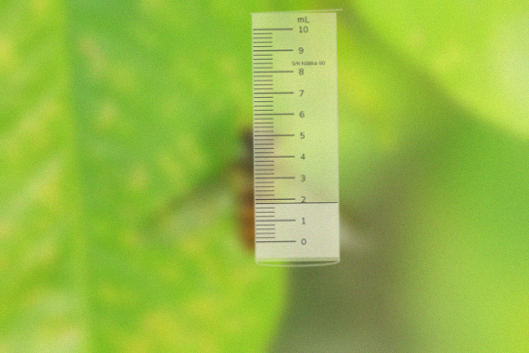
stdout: 1.8 mL
